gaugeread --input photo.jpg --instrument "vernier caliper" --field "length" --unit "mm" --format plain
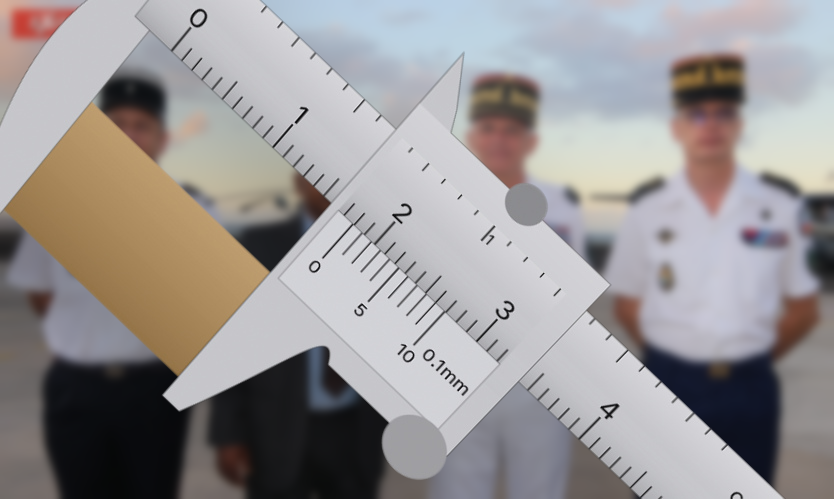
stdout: 17.9 mm
